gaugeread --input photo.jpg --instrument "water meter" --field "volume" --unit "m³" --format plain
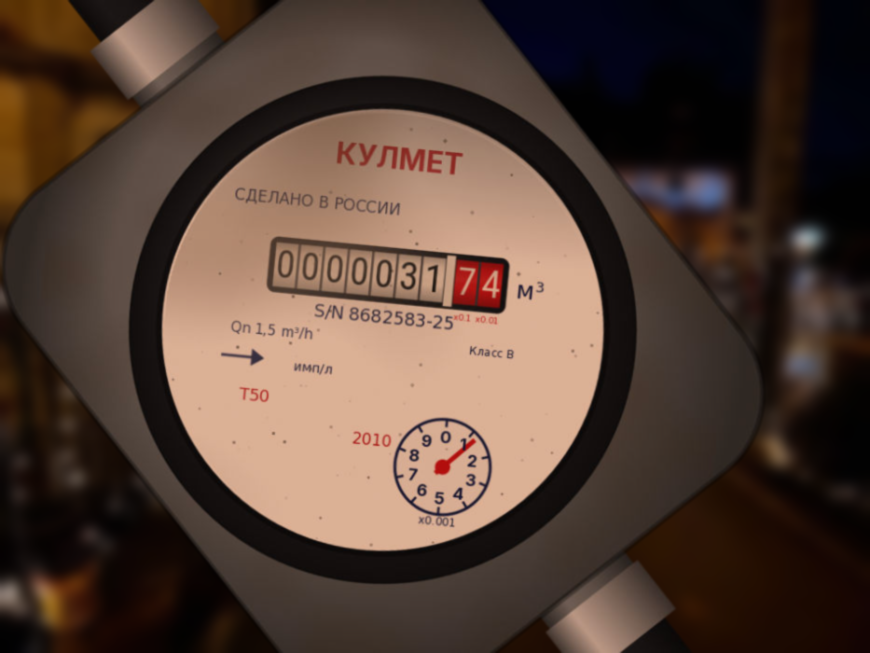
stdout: 31.741 m³
